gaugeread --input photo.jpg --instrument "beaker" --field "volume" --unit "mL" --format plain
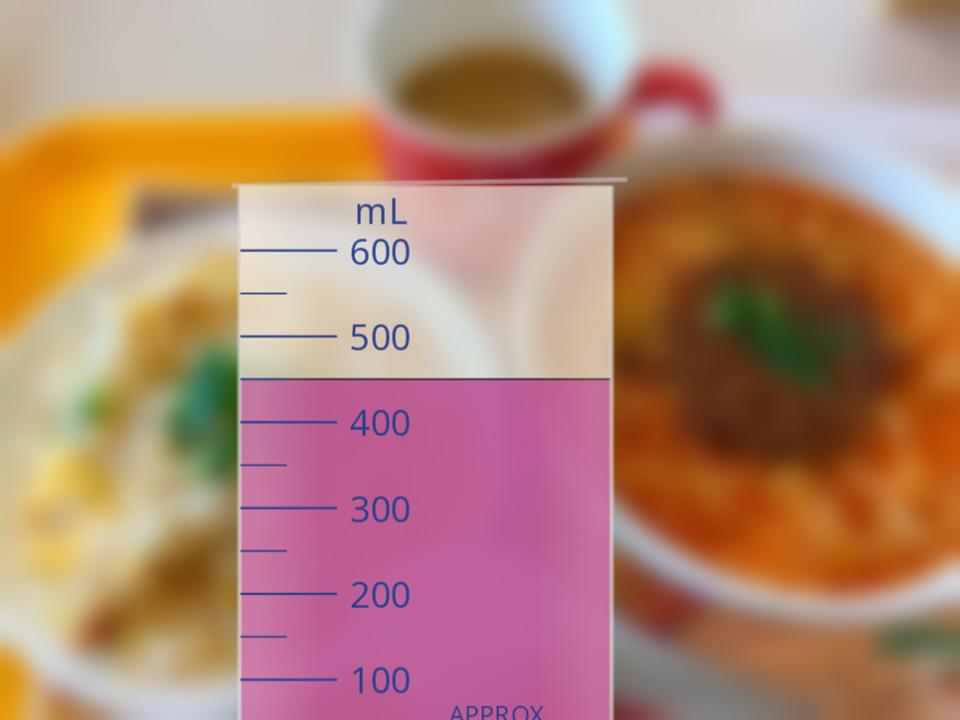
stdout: 450 mL
